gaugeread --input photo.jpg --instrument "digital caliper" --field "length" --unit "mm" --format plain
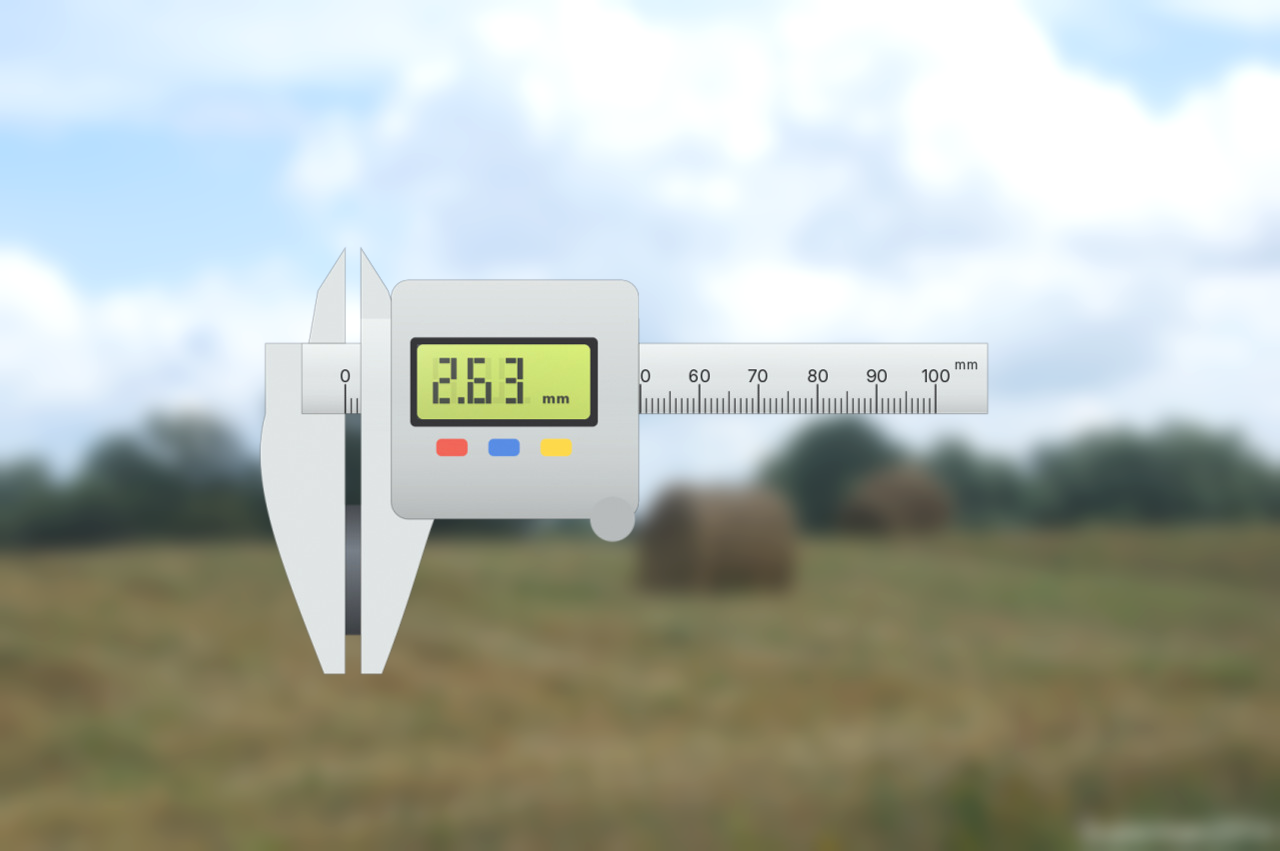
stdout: 2.63 mm
